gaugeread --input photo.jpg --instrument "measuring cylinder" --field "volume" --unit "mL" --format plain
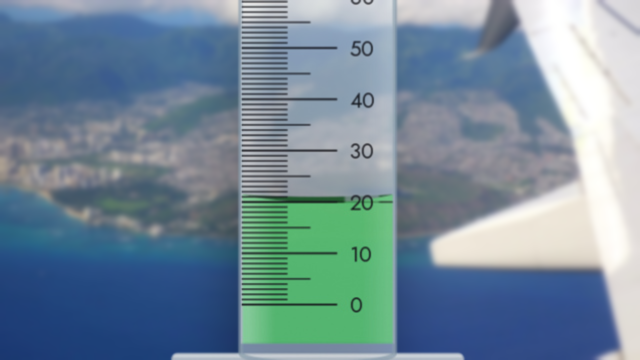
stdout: 20 mL
